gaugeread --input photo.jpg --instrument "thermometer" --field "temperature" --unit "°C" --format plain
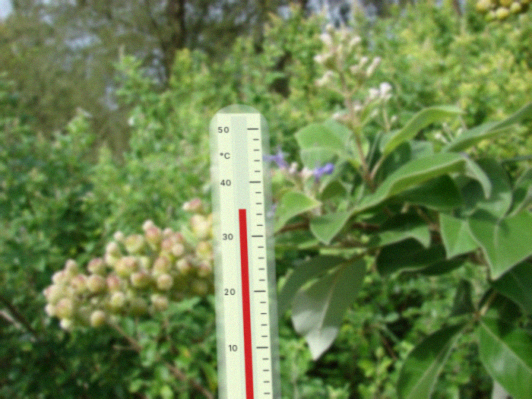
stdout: 35 °C
